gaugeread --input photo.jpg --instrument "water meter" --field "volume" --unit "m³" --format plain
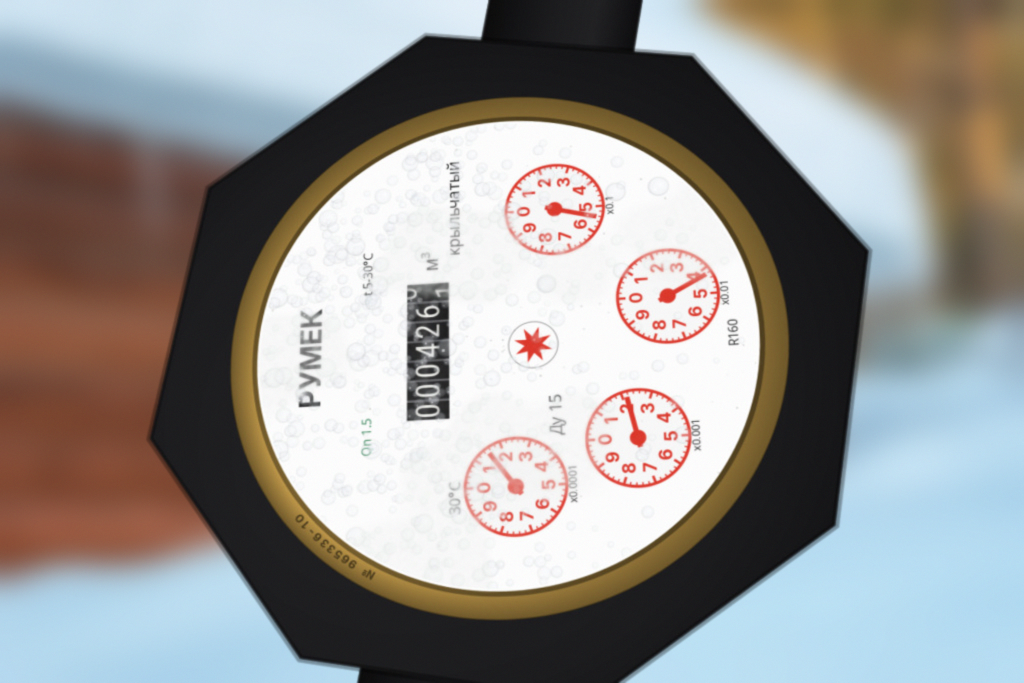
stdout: 4260.5421 m³
